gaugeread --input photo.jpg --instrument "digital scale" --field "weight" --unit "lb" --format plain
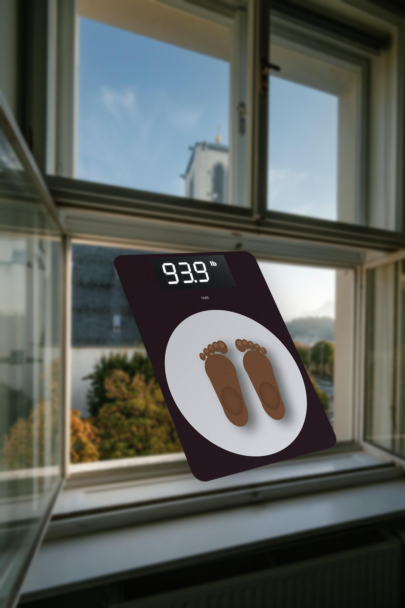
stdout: 93.9 lb
